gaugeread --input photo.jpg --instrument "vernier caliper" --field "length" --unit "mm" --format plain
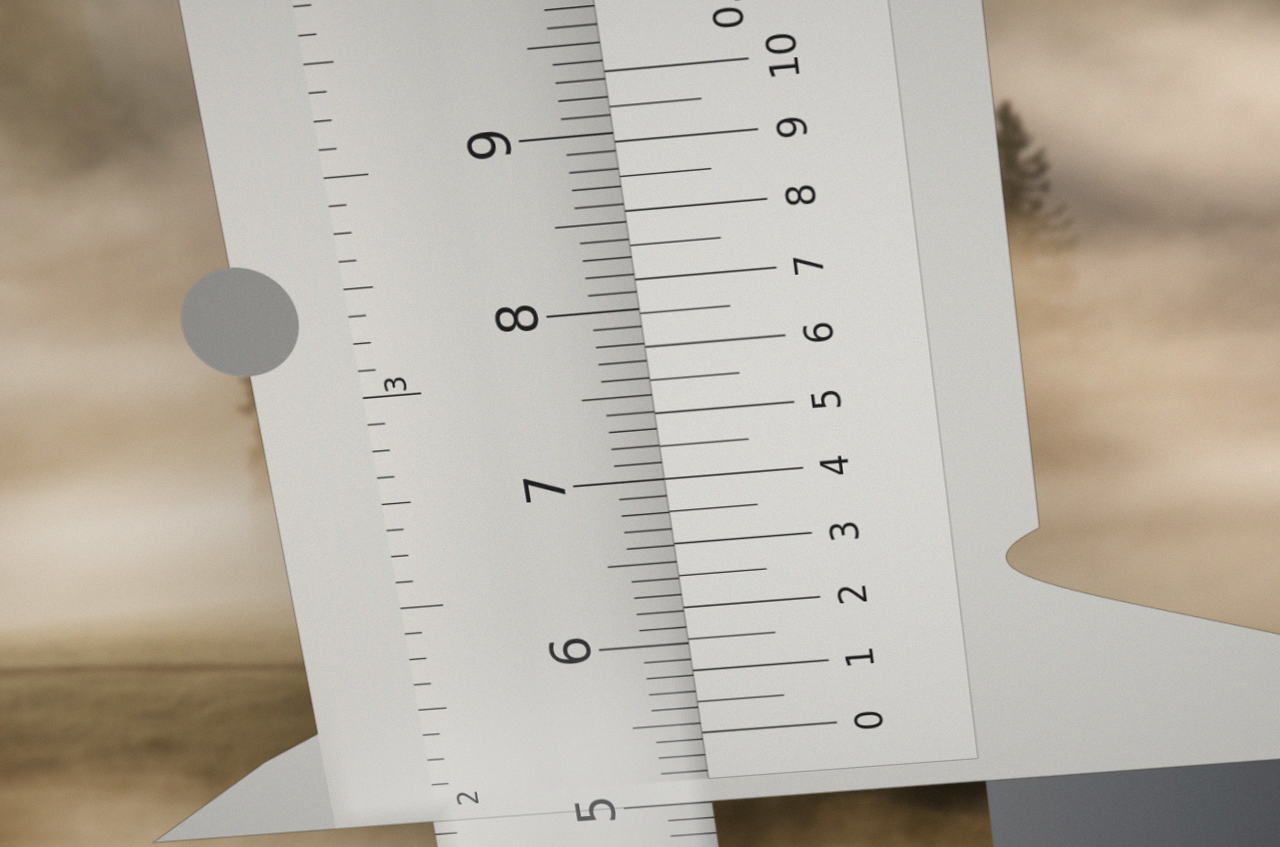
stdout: 54.4 mm
